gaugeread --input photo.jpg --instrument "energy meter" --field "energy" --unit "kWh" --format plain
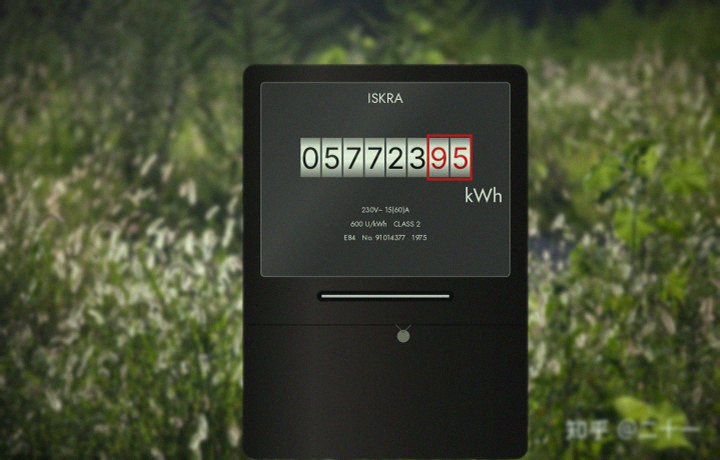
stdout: 57723.95 kWh
